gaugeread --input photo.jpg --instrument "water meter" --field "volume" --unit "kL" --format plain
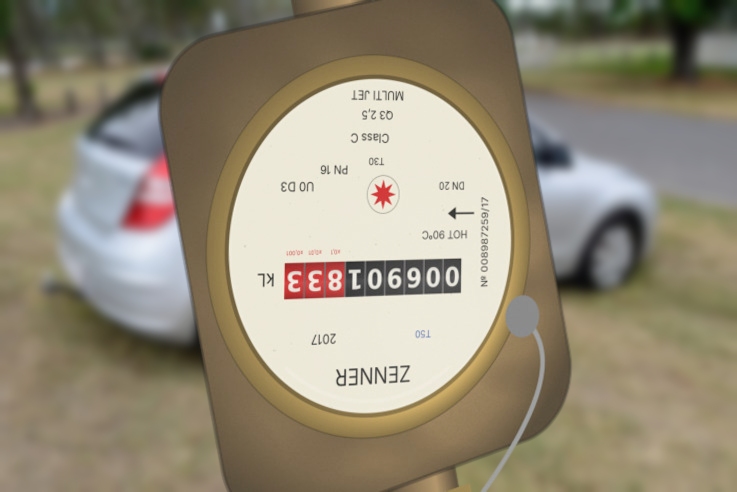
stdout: 6901.833 kL
